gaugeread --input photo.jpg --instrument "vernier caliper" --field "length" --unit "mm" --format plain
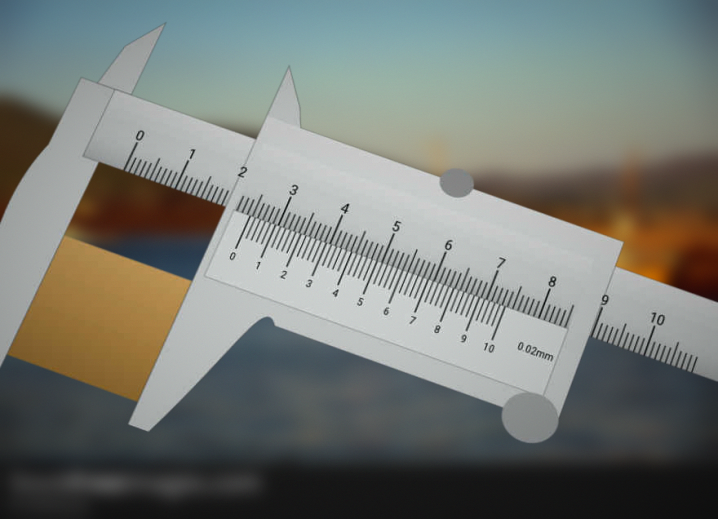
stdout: 24.6 mm
